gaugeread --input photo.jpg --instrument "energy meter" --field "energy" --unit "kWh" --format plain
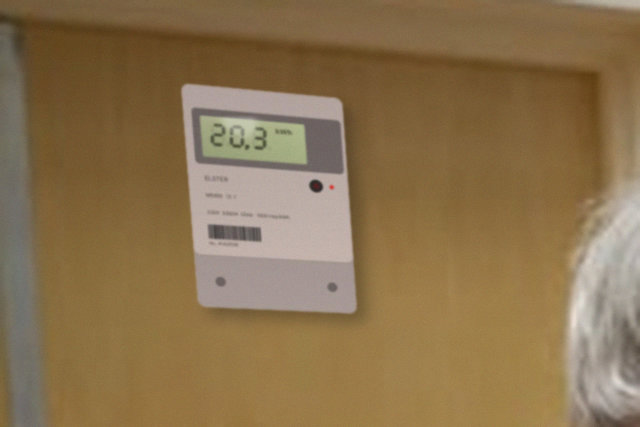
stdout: 20.3 kWh
